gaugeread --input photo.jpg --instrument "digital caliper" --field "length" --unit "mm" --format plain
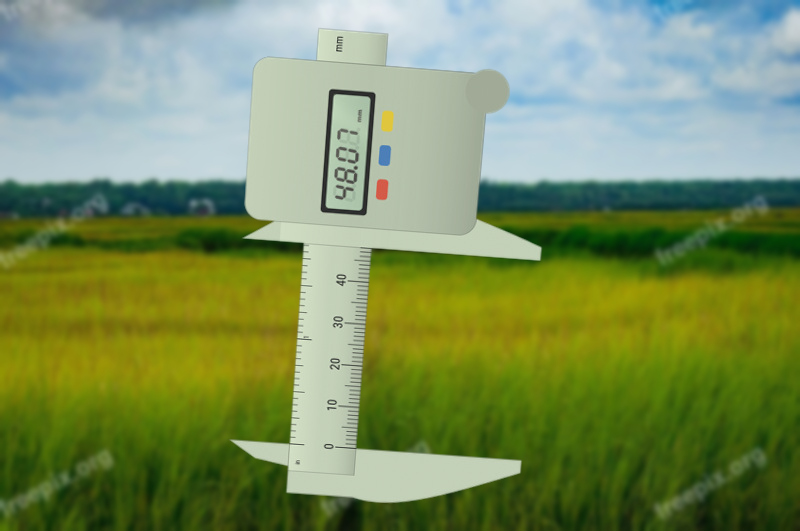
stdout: 48.07 mm
